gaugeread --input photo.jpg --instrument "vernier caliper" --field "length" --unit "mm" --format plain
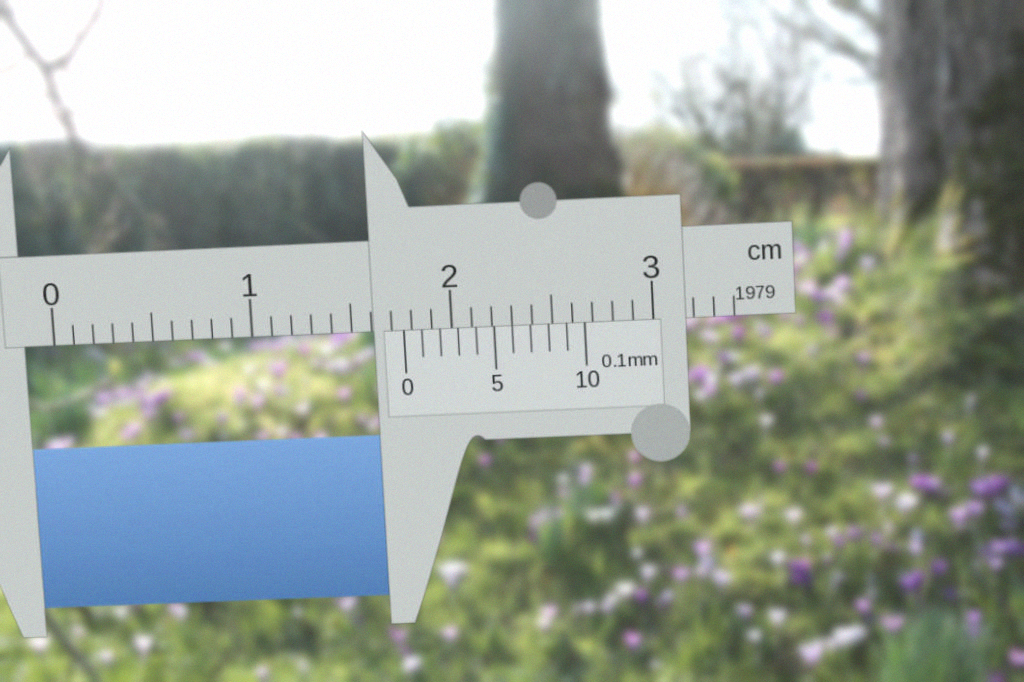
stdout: 17.6 mm
